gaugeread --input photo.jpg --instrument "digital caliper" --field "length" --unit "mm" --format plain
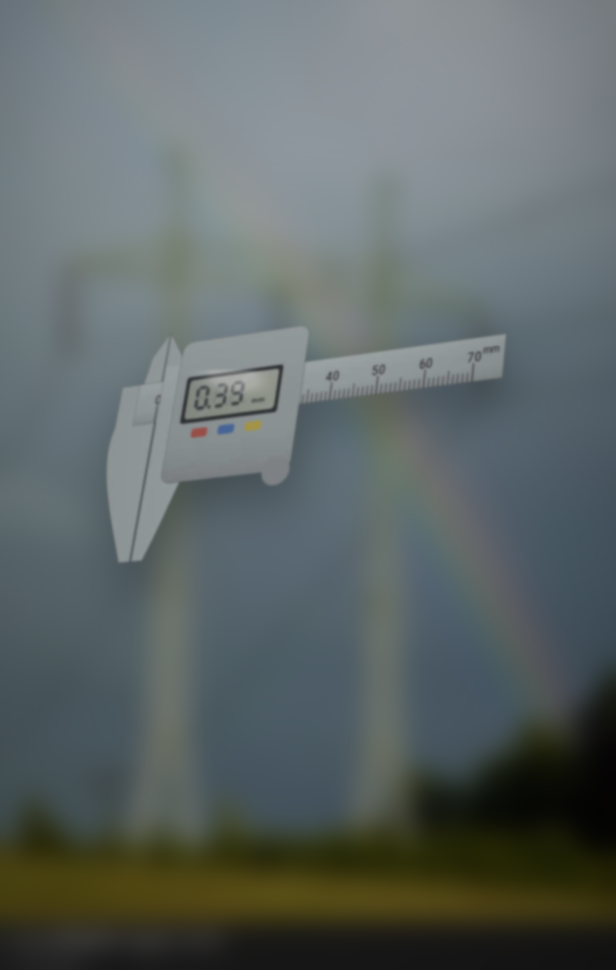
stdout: 0.39 mm
